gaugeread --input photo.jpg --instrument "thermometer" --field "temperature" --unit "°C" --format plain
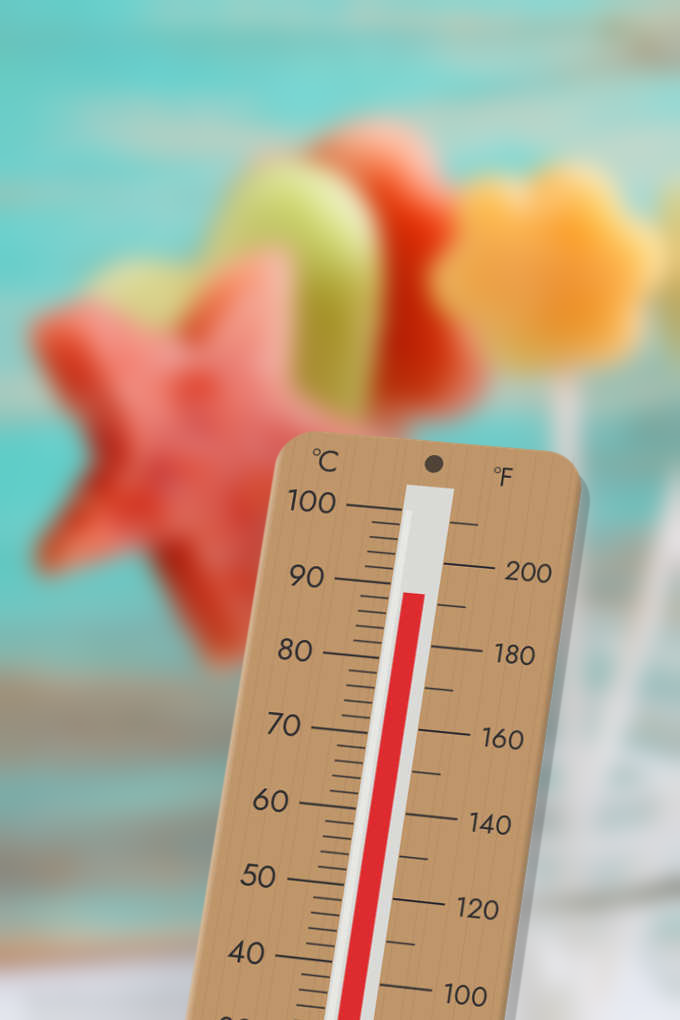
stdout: 89 °C
